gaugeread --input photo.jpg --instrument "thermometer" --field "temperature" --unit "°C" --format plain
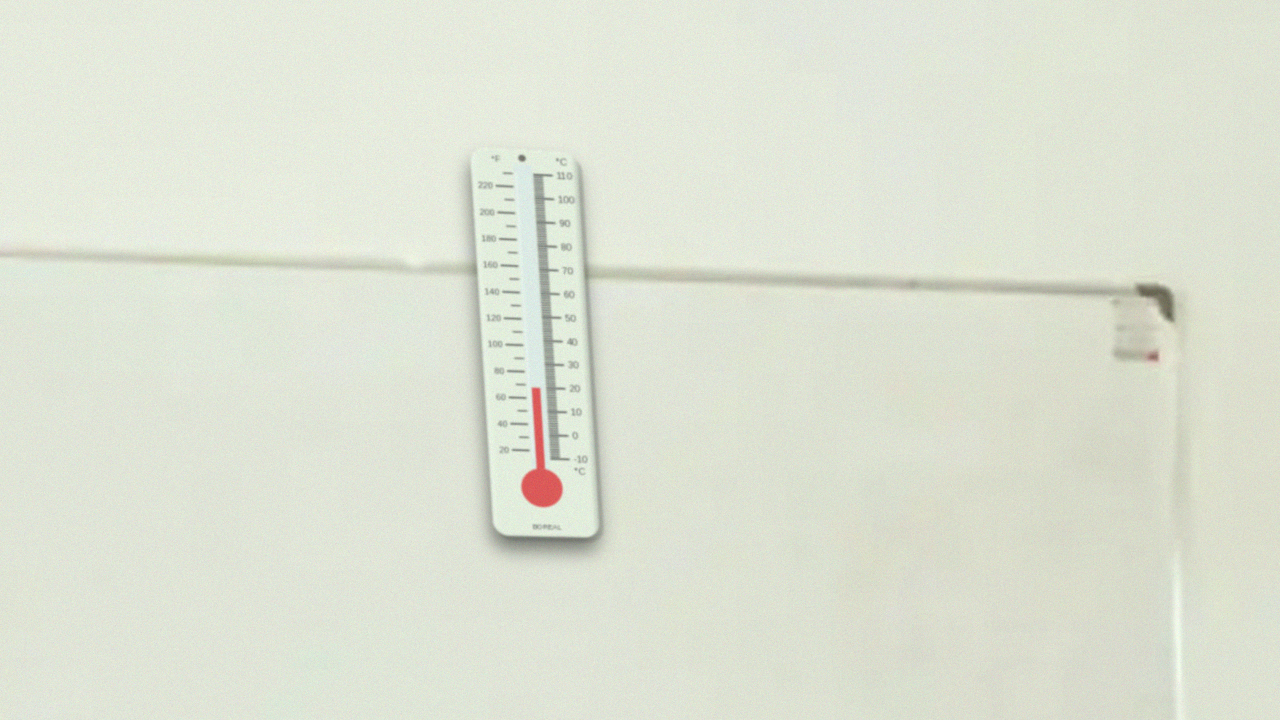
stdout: 20 °C
